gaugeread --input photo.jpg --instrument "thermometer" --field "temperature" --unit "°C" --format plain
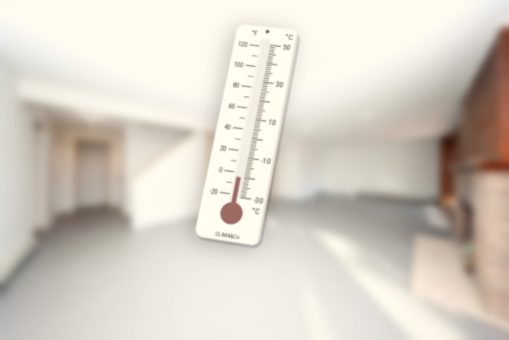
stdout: -20 °C
